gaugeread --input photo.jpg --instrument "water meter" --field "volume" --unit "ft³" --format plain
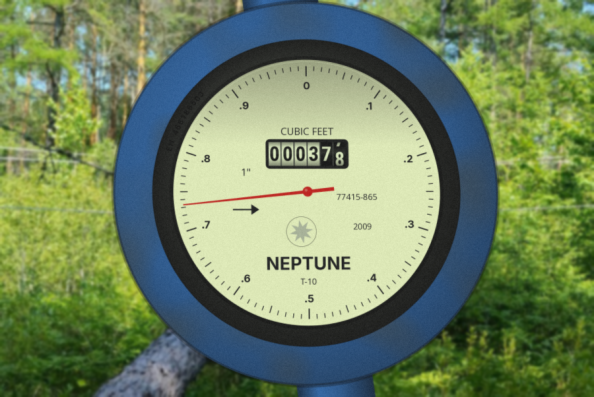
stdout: 377.73 ft³
